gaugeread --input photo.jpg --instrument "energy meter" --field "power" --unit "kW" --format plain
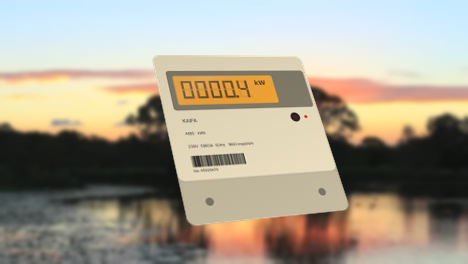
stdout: 0.4 kW
